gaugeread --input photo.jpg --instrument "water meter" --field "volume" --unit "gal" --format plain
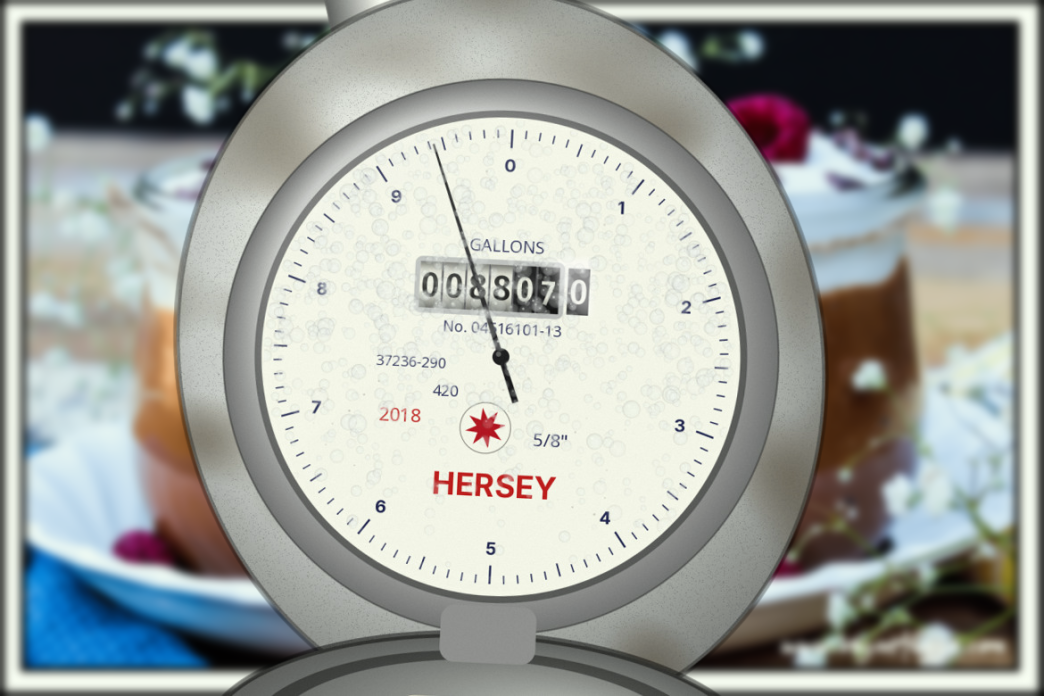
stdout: 88069.4 gal
